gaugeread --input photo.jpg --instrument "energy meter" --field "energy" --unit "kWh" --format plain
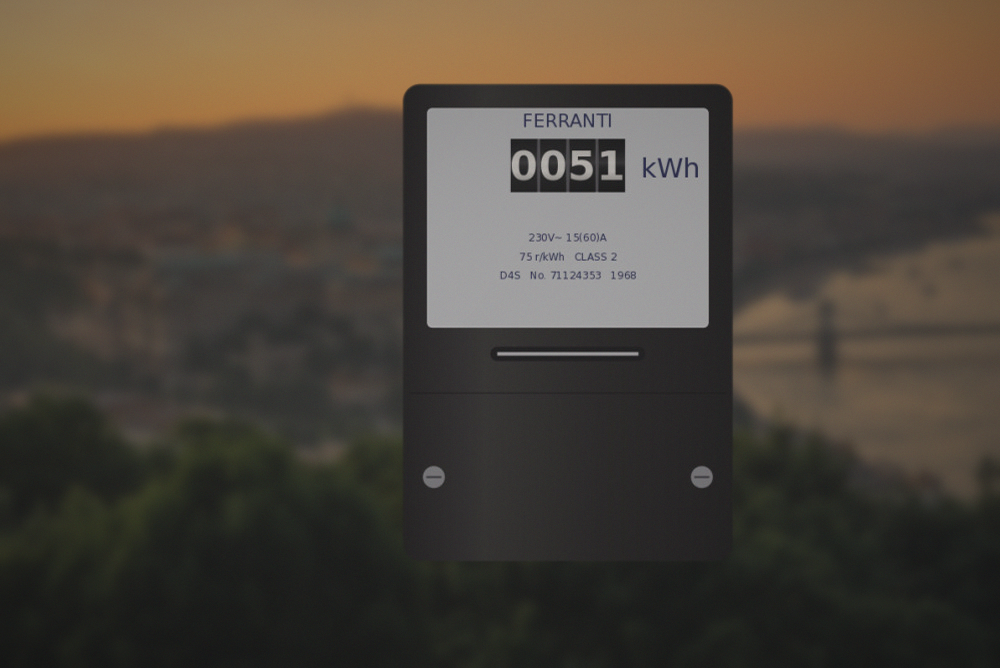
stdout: 51 kWh
